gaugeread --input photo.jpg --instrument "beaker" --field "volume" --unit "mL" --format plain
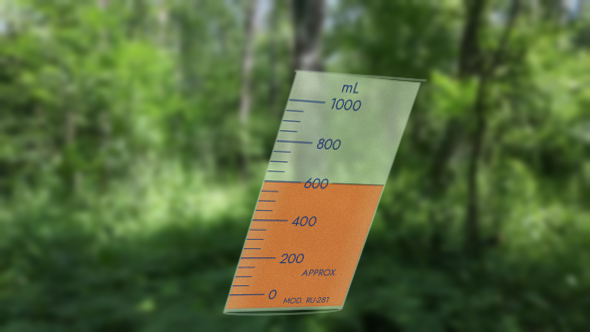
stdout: 600 mL
